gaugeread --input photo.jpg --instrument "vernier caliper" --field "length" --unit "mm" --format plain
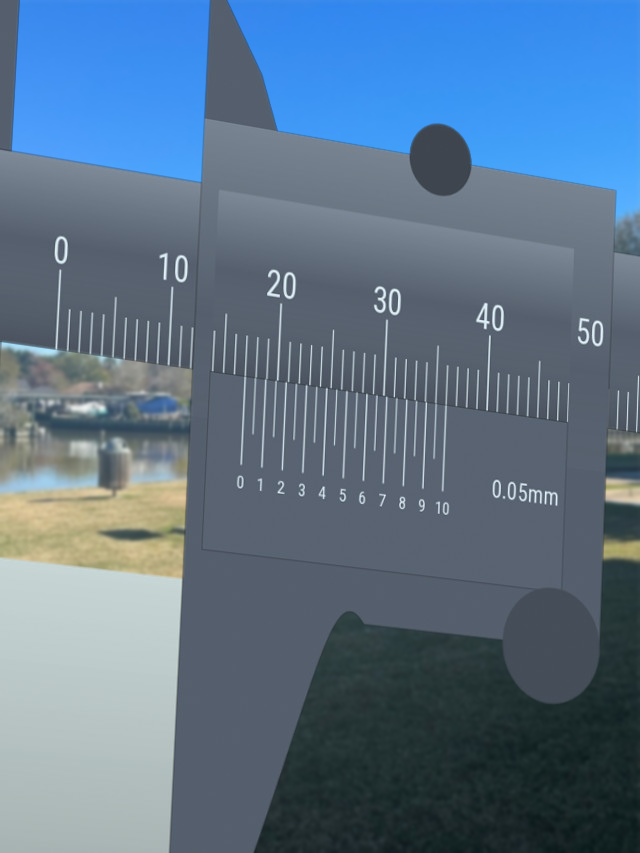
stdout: 17.0 mm
